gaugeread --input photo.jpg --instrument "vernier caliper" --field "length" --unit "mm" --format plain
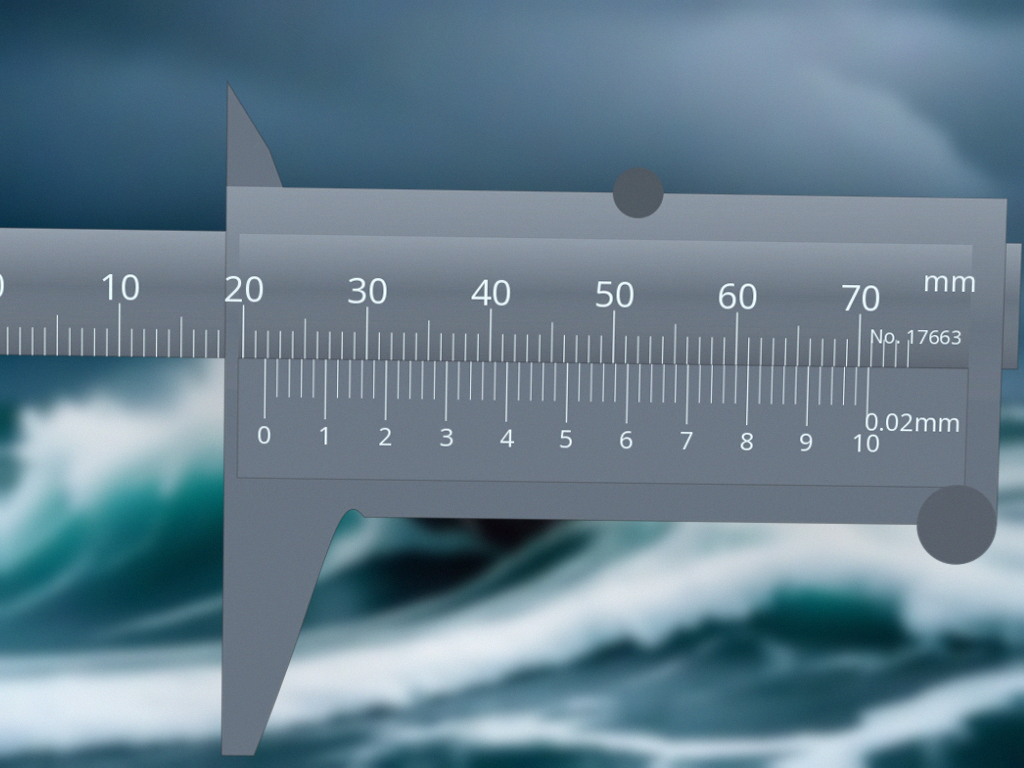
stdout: 21.8 mm
